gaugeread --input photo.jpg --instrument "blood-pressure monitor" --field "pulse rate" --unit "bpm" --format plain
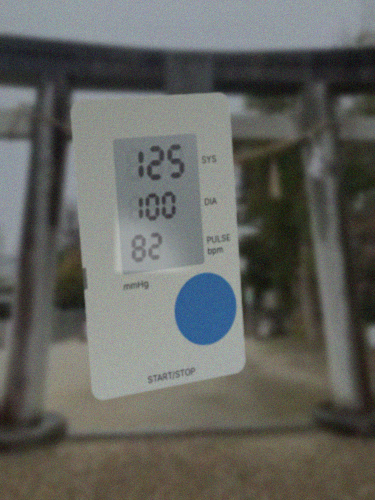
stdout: 82 bpm
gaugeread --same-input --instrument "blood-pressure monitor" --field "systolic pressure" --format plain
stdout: 125 mmHg
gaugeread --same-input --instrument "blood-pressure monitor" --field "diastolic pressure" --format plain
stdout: 100 mmHg
